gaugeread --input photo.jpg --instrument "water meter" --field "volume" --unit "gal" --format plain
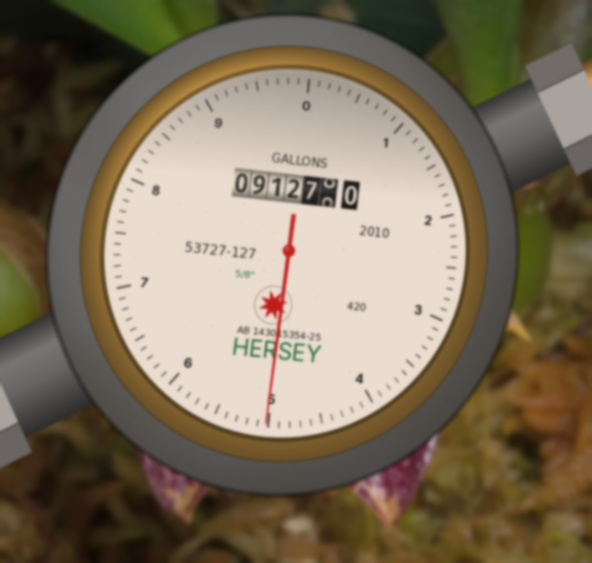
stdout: 912785.0 gal
